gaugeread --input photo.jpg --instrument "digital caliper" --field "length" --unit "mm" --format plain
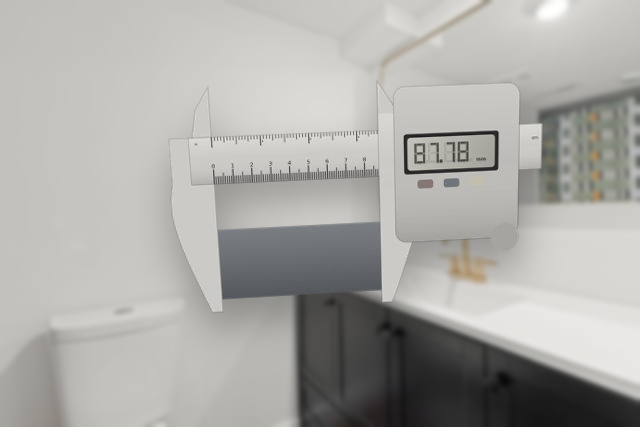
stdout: 87.78 mm
